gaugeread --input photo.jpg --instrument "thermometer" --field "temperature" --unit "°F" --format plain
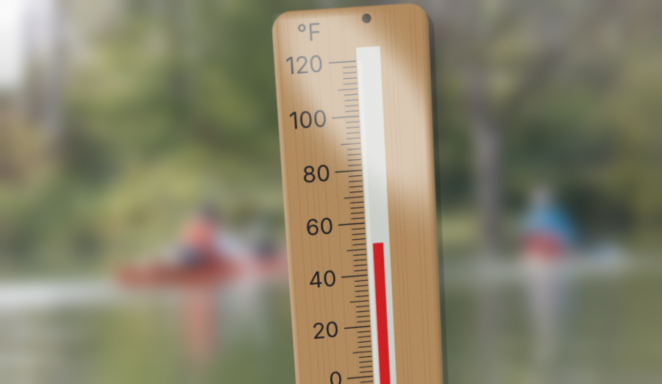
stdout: 52 °F
